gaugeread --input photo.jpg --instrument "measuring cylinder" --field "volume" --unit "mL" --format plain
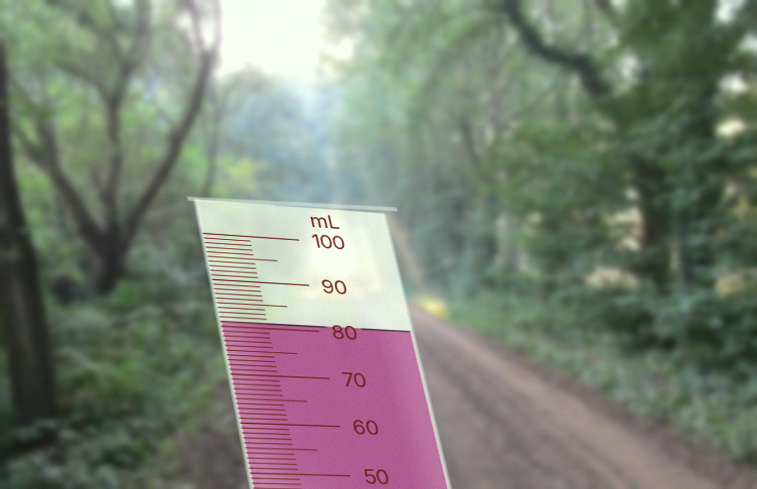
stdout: 81 mL
